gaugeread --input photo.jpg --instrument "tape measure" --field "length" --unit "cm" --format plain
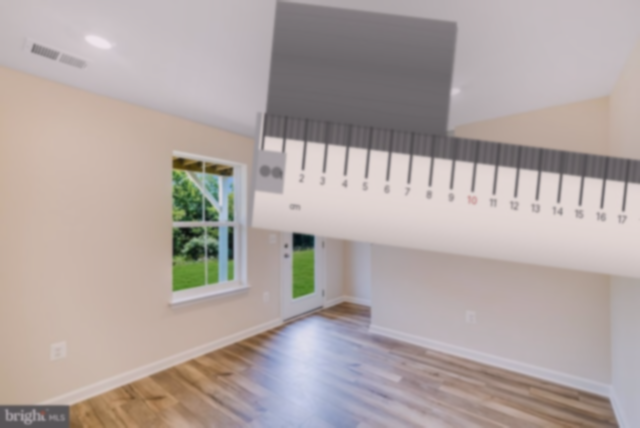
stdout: 8.5 cm
